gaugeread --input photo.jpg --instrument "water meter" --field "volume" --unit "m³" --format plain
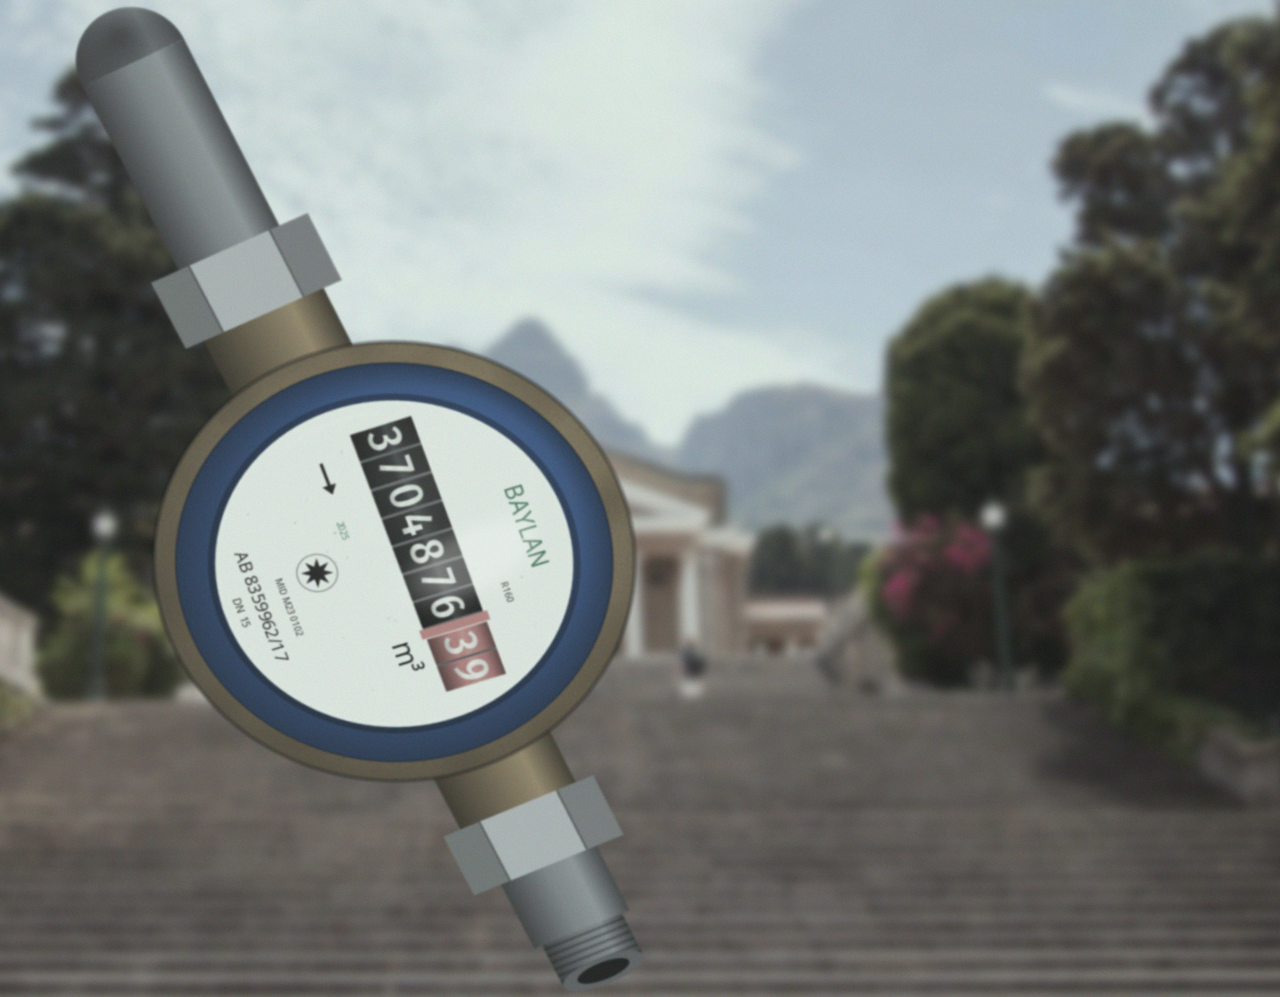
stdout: 3704876.39 m³
